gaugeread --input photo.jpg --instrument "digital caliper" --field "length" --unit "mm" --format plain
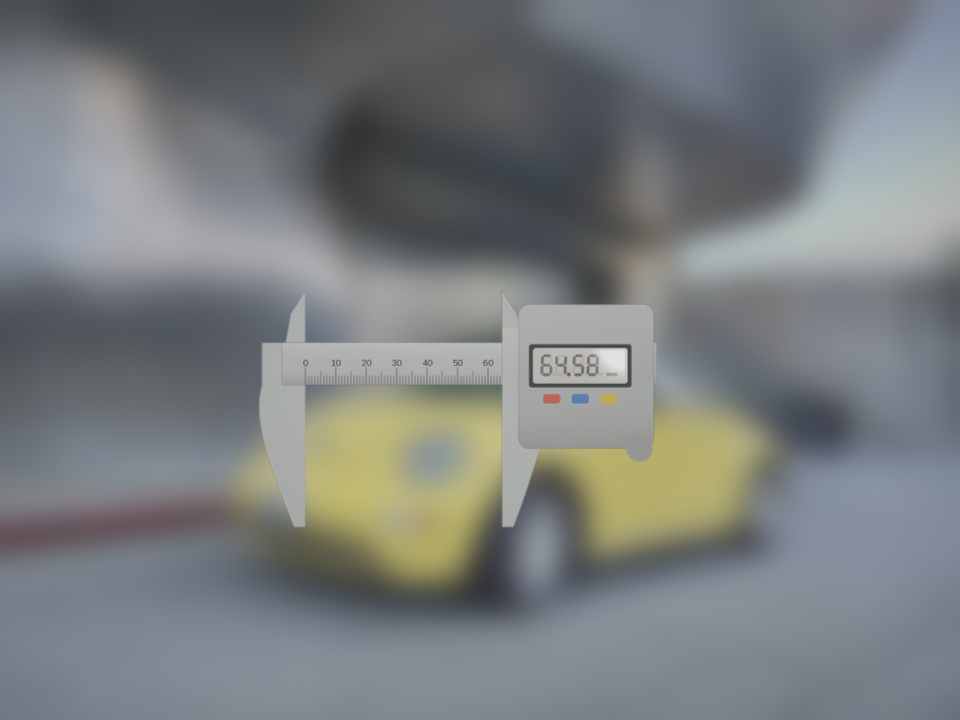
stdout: 64.58 mm
